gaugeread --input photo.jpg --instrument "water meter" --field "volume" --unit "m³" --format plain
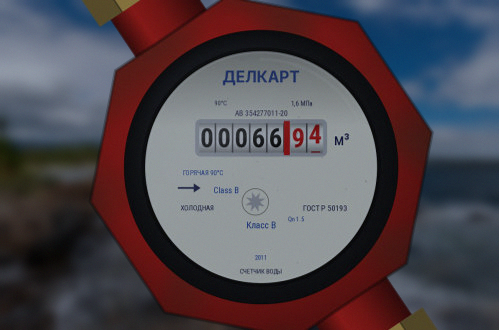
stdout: 66.94 m³
